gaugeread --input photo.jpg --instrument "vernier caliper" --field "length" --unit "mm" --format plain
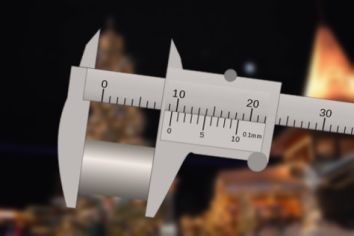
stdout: 9.4 mm
